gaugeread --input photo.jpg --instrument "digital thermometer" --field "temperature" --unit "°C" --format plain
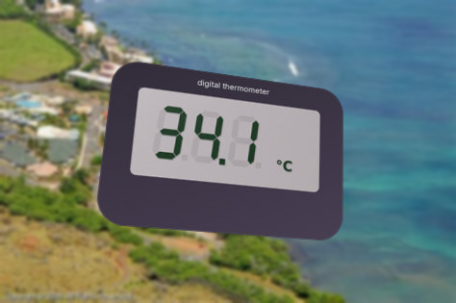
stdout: 34.1 °C
